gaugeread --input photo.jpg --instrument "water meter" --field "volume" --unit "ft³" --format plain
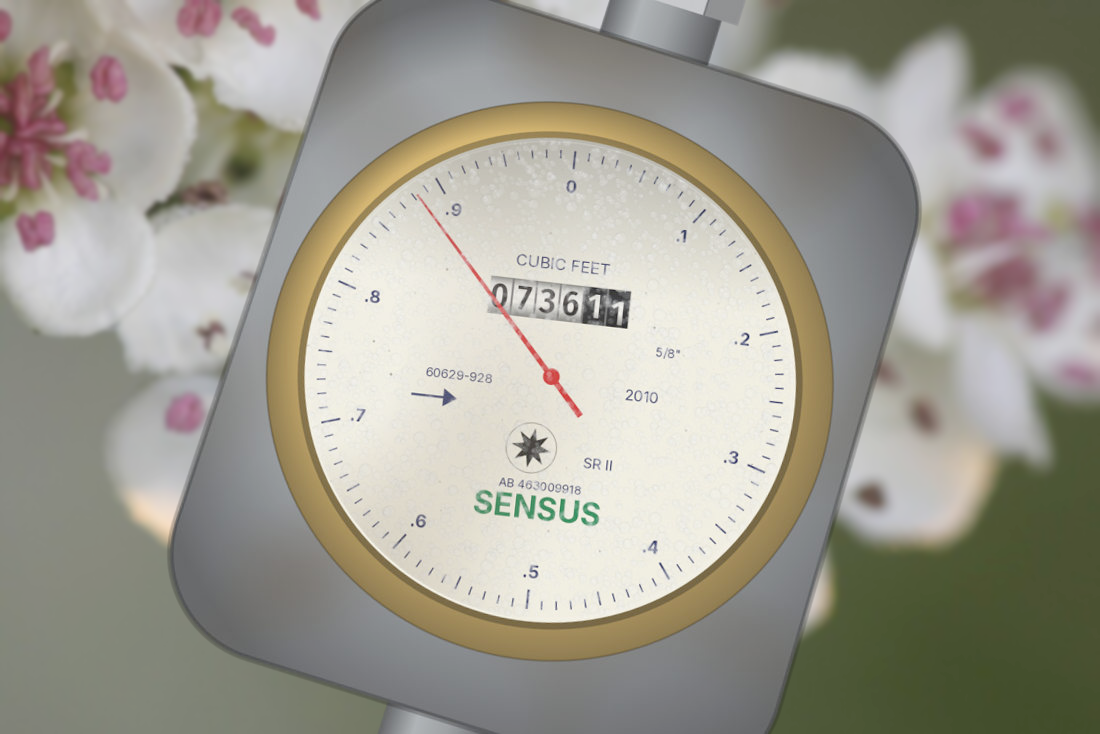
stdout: 73610.88 ft³
